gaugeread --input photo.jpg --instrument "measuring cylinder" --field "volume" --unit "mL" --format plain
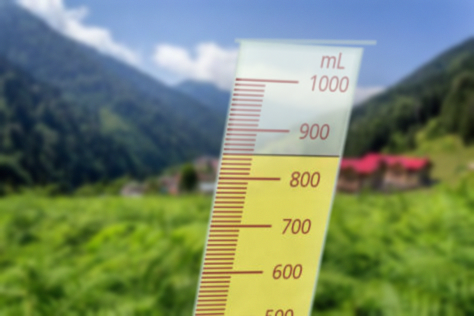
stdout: 850 mL
